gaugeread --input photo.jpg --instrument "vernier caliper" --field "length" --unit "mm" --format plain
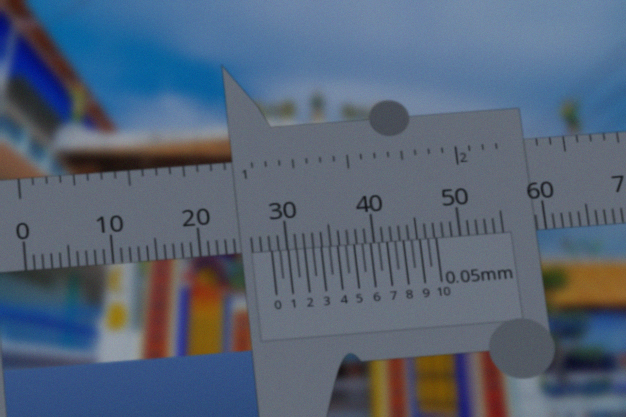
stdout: 28.2 mm
